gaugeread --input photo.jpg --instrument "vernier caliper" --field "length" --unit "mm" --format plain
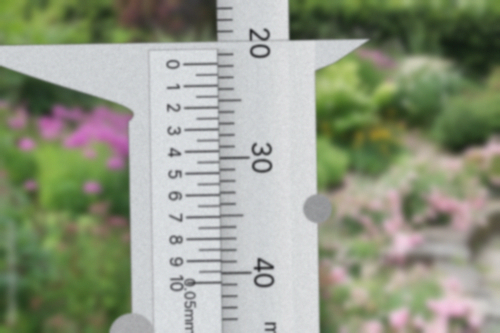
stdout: 21.8 mm
